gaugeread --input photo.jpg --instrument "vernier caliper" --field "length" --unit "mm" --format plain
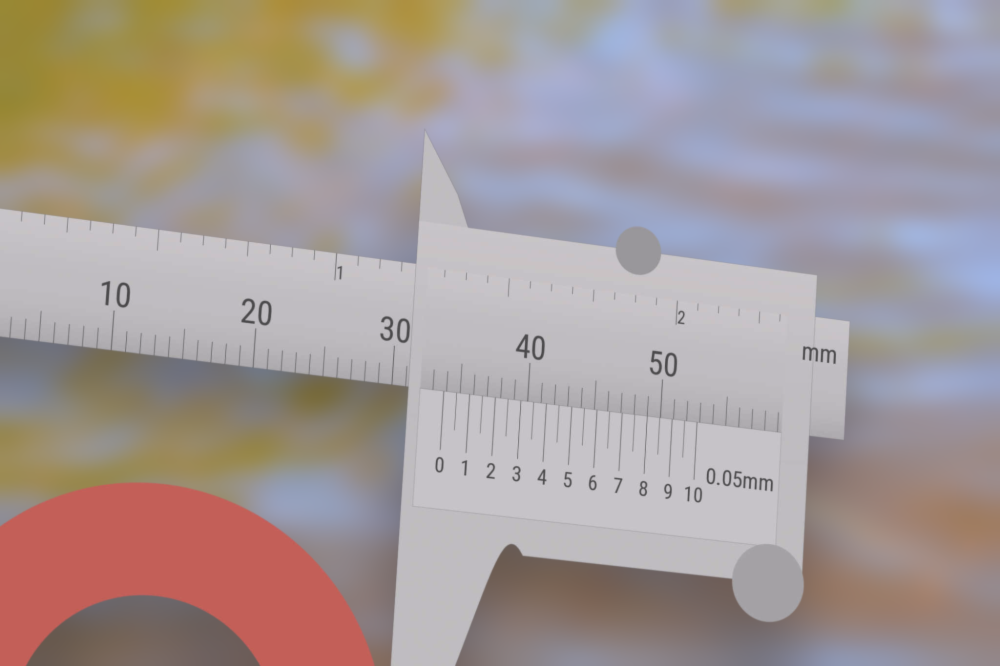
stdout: 33.8 mm
